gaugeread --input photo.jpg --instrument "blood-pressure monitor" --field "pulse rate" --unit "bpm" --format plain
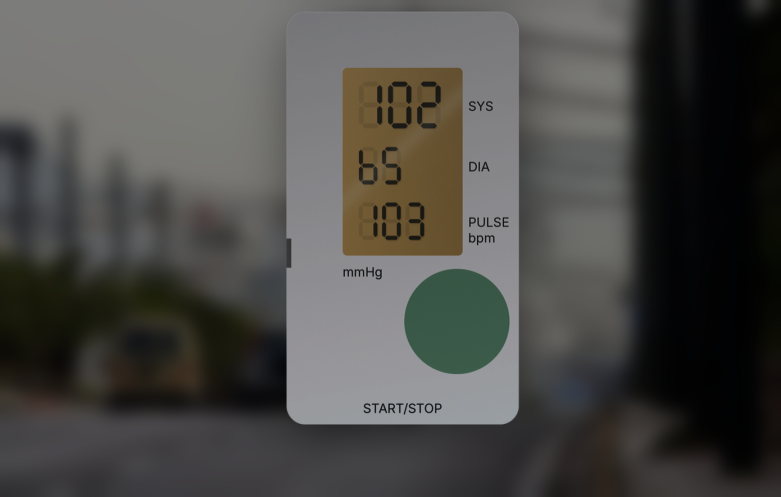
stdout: 103 bpm
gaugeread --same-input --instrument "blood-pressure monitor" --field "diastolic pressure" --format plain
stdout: 65 mmHg
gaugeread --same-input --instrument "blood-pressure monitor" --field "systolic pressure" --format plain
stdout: 102 mmHg
